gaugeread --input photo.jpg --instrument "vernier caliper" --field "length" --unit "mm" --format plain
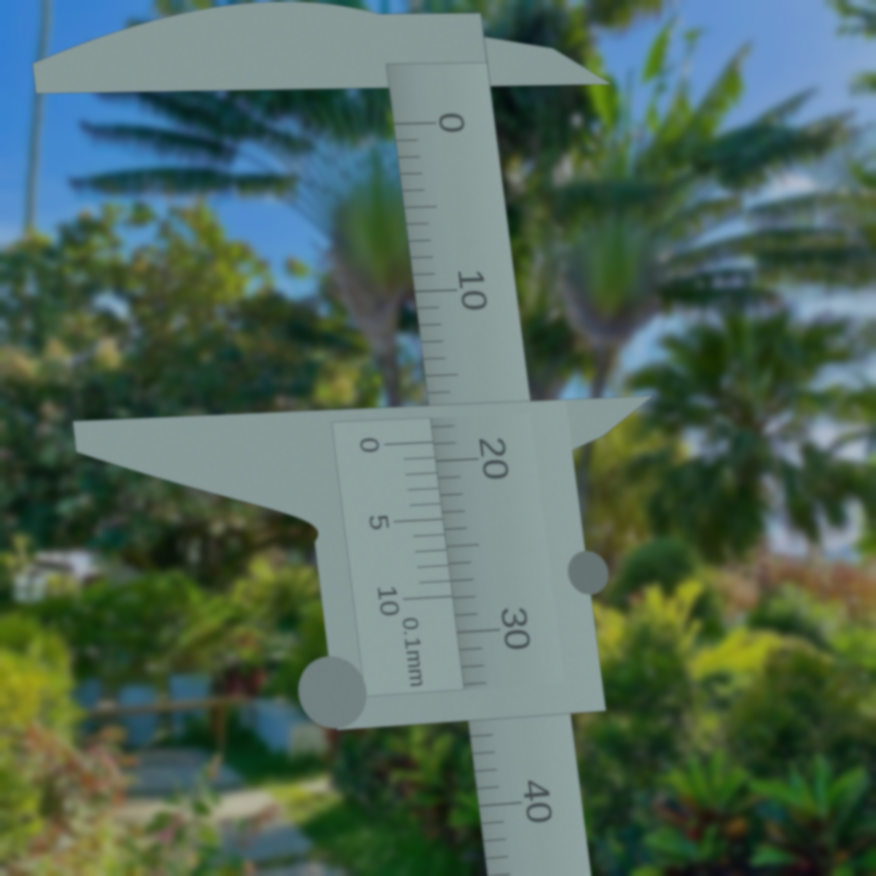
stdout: 18.9 mm
